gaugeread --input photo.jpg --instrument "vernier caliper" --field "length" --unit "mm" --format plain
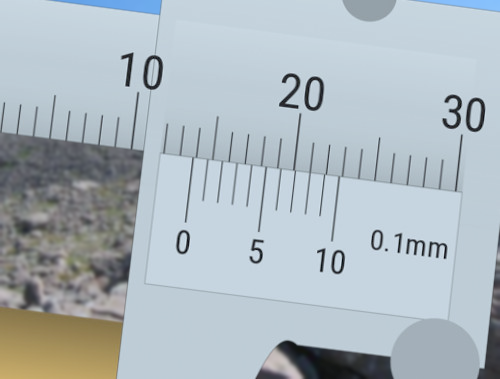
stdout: 13.8 mm
